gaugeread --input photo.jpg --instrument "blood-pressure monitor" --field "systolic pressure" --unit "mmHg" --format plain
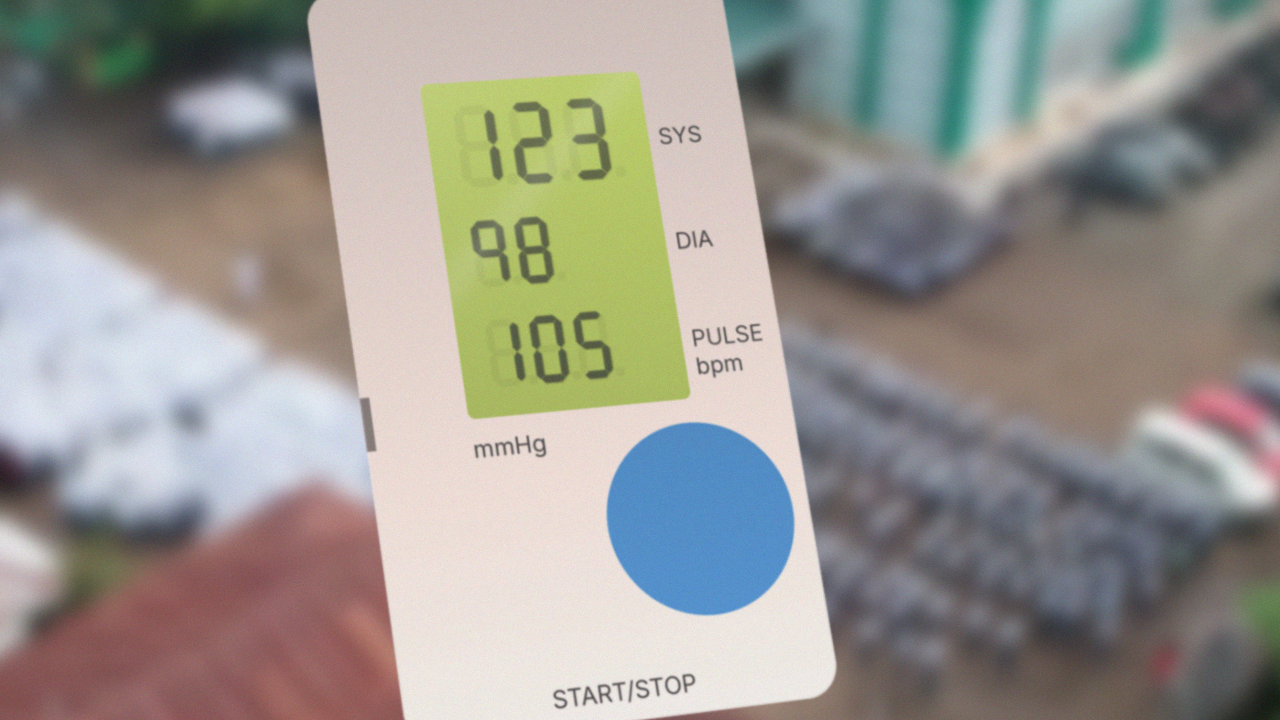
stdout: 123 mmHg
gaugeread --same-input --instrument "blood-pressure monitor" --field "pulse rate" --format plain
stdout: 105 bpm
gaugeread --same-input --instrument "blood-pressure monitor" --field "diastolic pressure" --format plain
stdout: 98 mmHg
